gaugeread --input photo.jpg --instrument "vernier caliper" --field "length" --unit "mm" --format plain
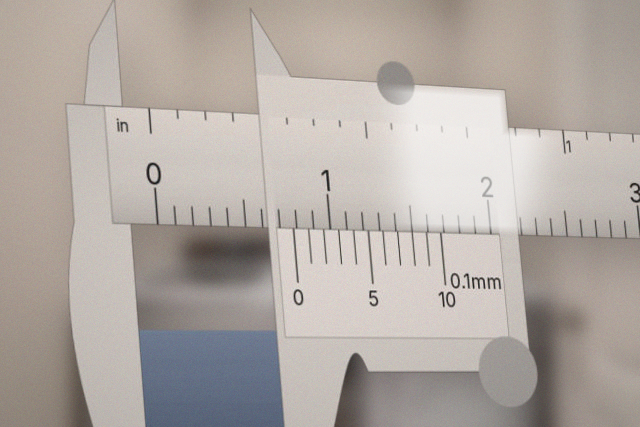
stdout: 7.8 mm
